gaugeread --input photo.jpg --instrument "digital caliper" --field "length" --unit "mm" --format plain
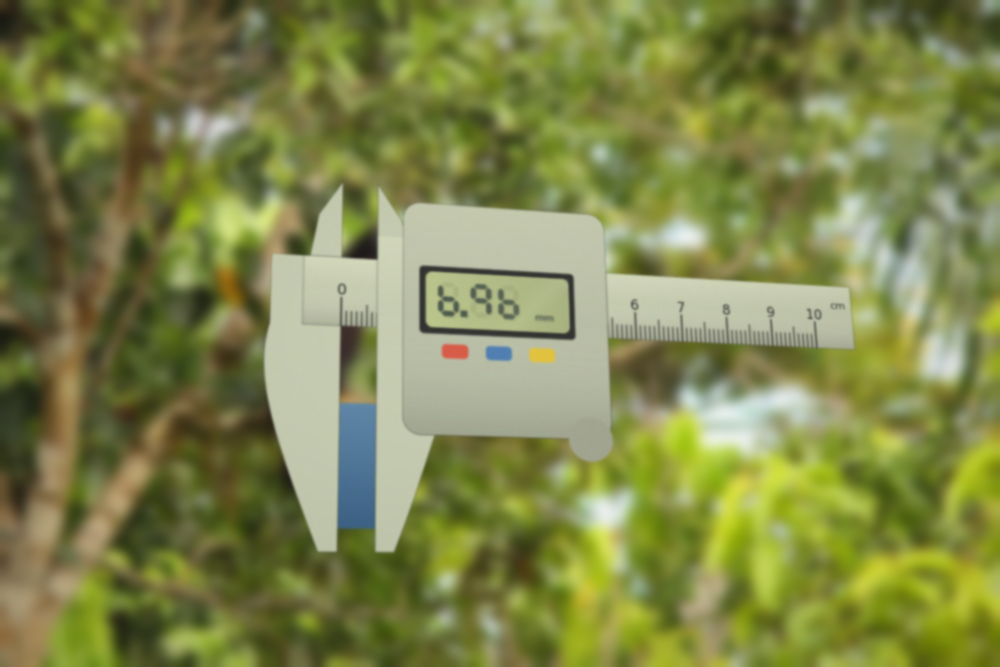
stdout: 6.96 mm
